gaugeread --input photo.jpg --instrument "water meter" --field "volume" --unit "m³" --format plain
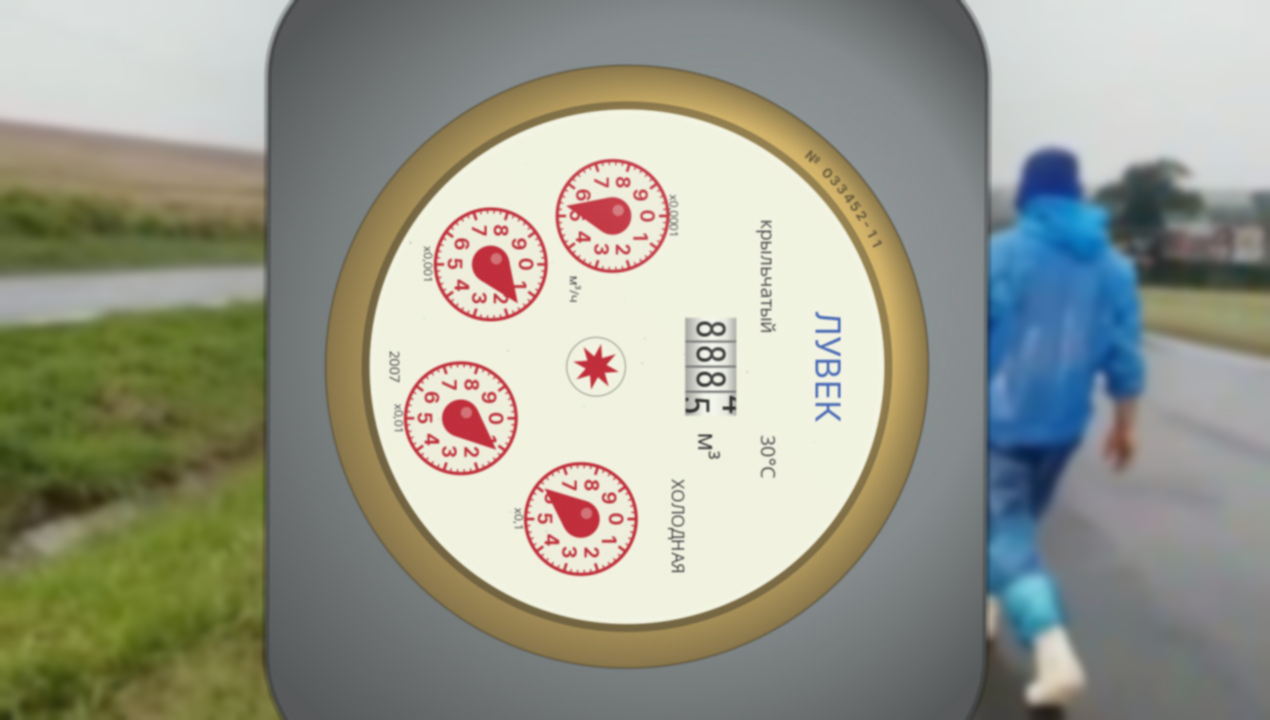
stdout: 8884.6115 m³
